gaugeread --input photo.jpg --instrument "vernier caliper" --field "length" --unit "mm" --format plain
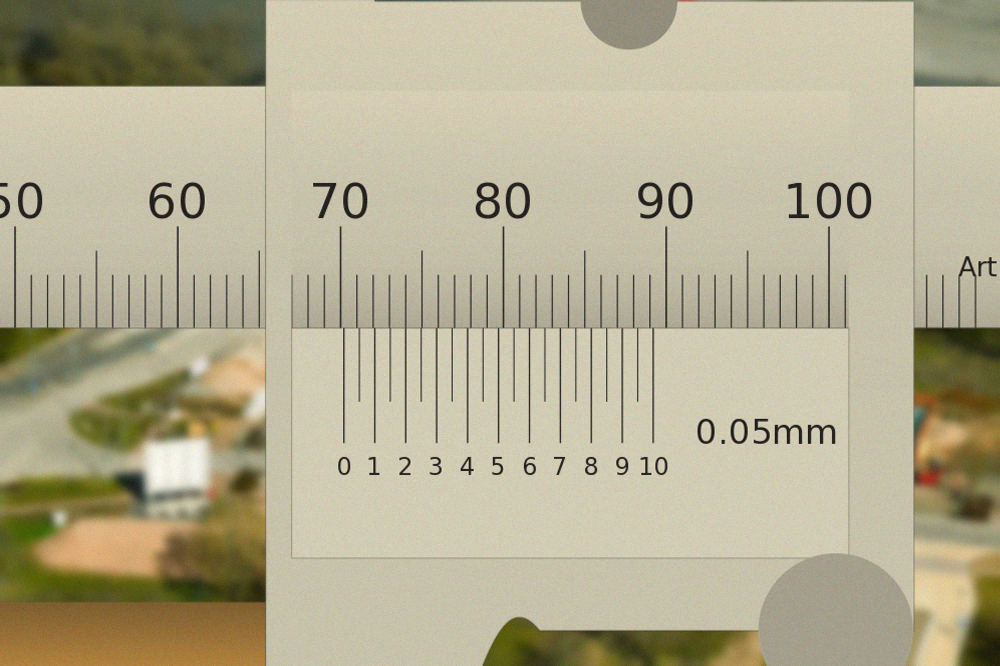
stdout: 70.2 mm
